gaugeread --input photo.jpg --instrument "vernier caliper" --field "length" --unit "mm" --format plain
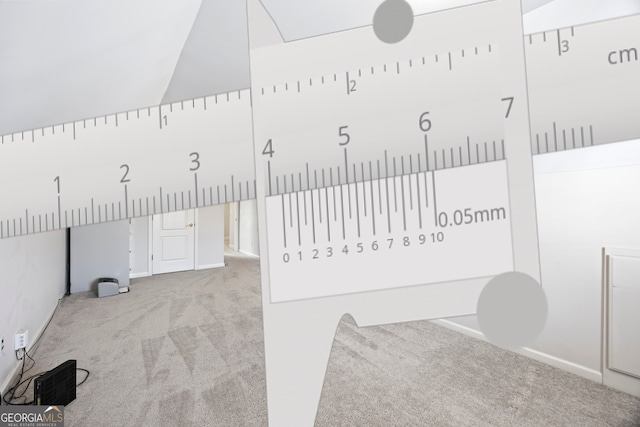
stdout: 41.6 mm
